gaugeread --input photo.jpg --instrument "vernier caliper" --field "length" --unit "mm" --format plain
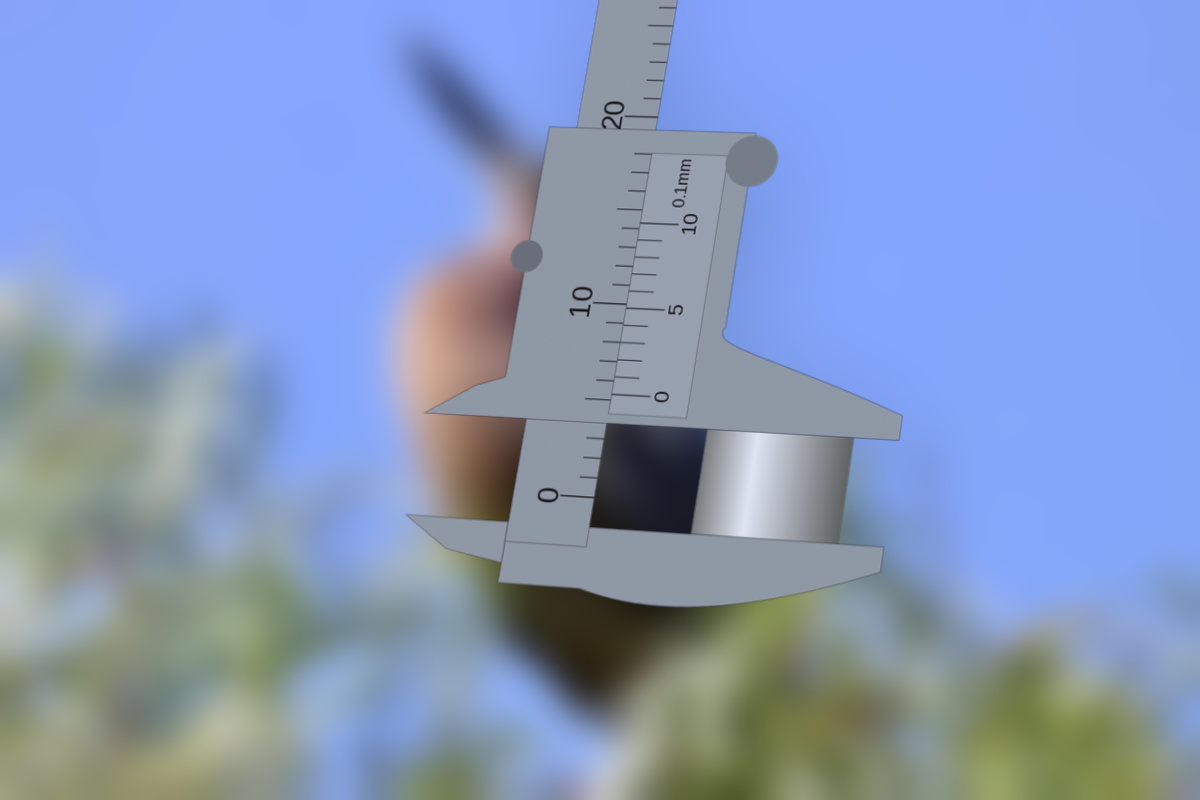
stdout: 5.3 mm
